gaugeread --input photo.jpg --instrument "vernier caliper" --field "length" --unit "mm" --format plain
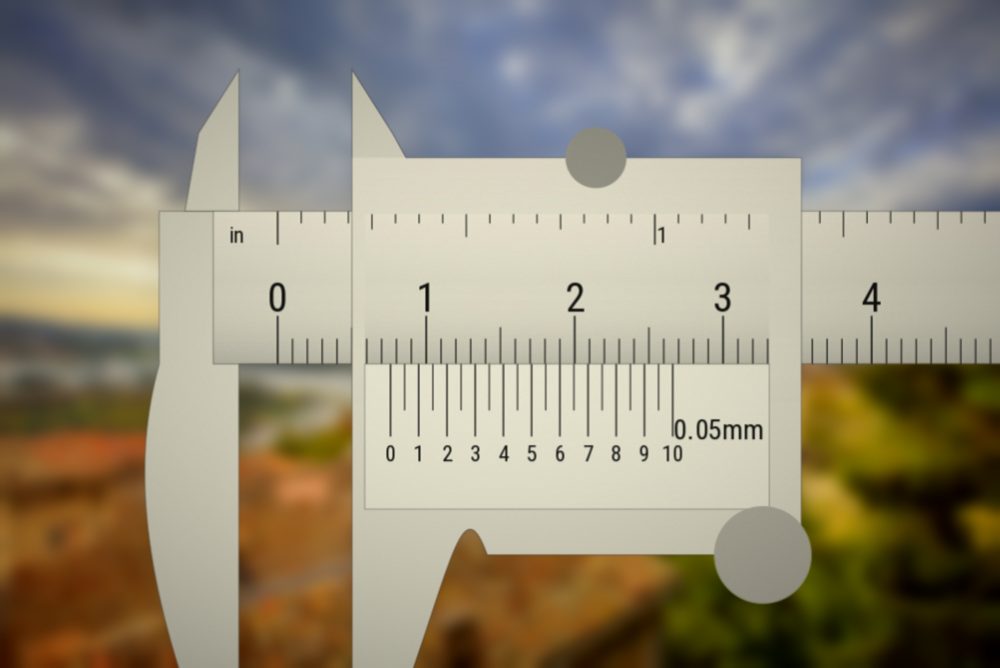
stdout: 7.6 mm
